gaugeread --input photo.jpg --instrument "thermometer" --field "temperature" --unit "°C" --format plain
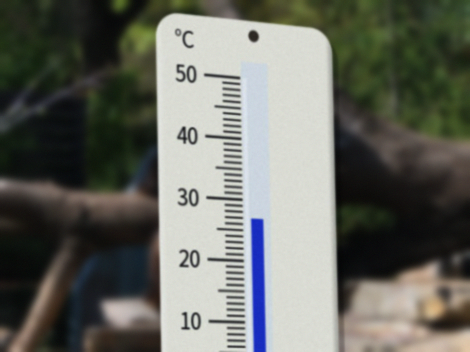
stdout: 27 °C
